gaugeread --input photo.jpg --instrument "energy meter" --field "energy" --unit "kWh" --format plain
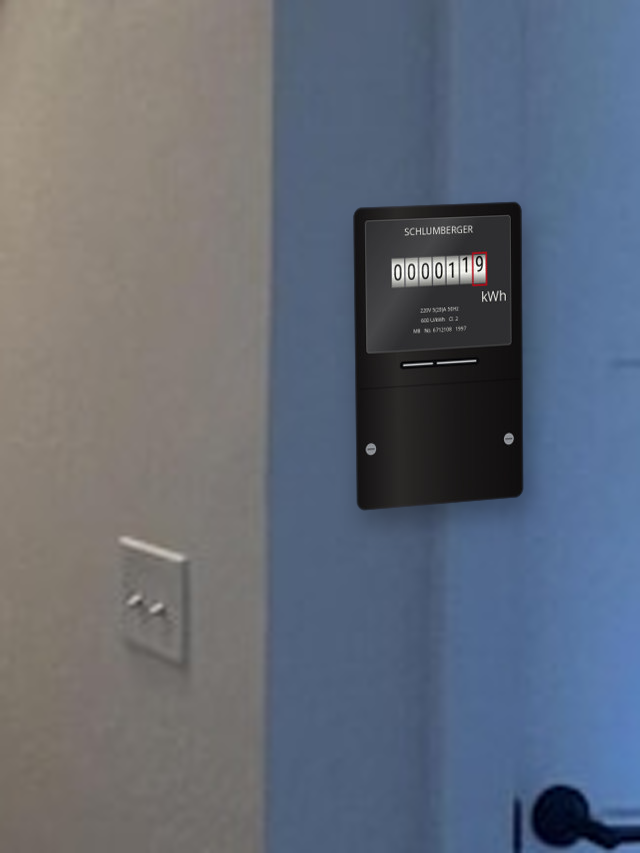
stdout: 11.9 kWh
